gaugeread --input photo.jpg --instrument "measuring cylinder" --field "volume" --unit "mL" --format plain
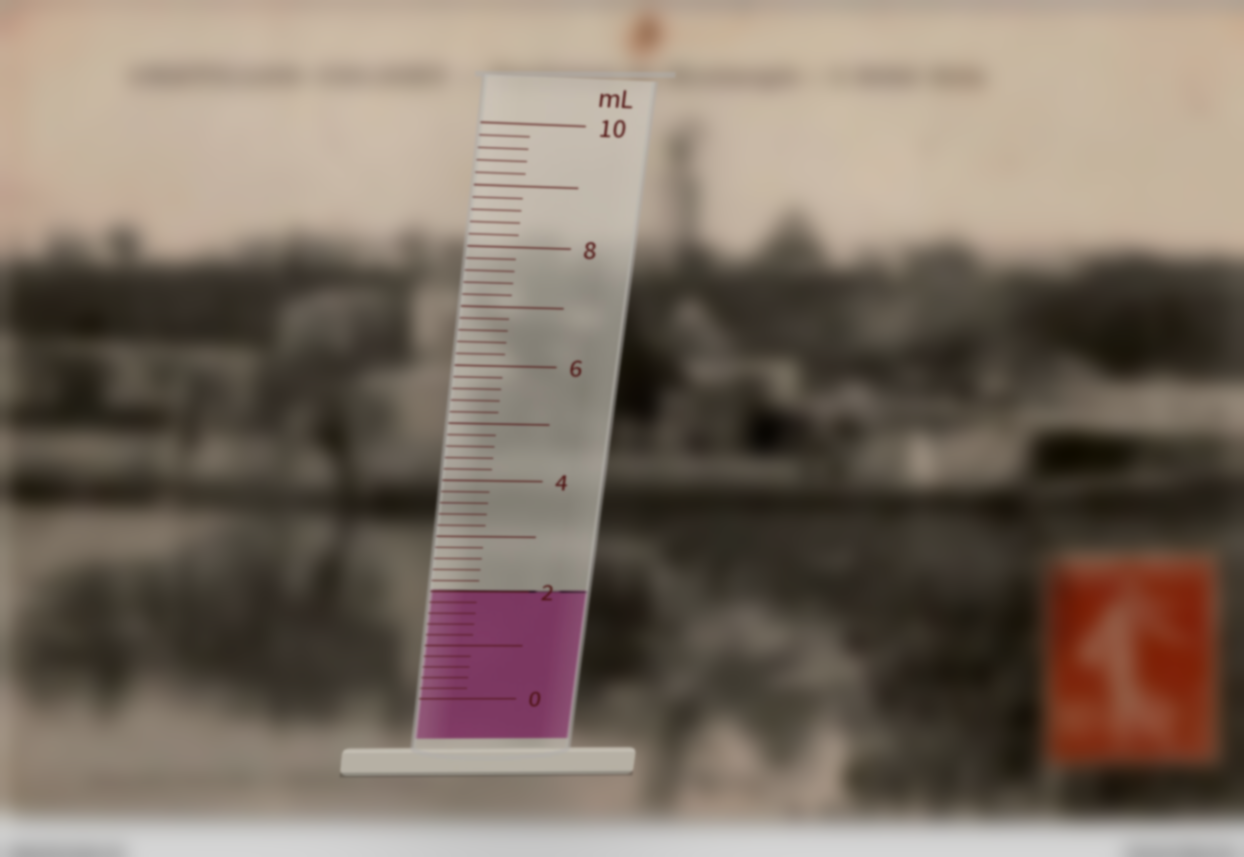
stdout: 2 mL
